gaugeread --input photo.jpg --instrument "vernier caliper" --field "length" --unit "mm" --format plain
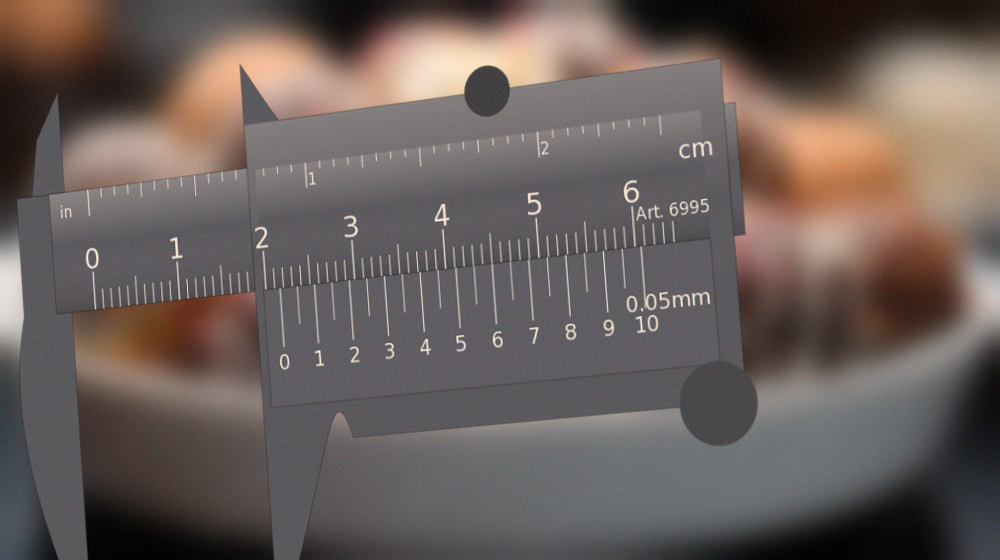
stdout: 21.6 mm
